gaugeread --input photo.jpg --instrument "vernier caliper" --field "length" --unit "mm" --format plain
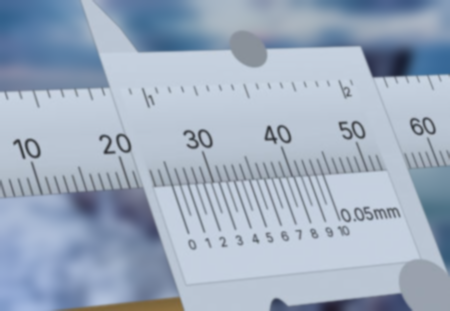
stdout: 25.0 mm
